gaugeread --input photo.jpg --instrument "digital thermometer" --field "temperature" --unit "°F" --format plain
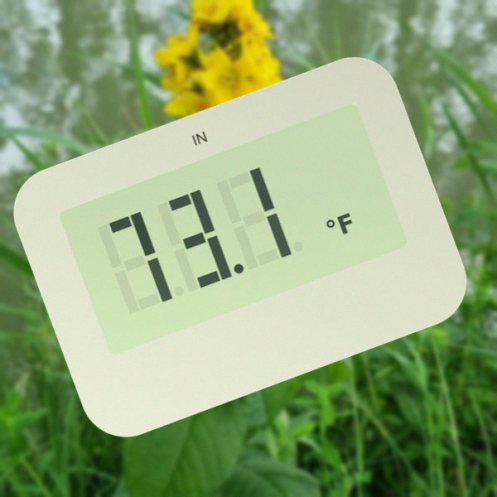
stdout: 73.1 °F
